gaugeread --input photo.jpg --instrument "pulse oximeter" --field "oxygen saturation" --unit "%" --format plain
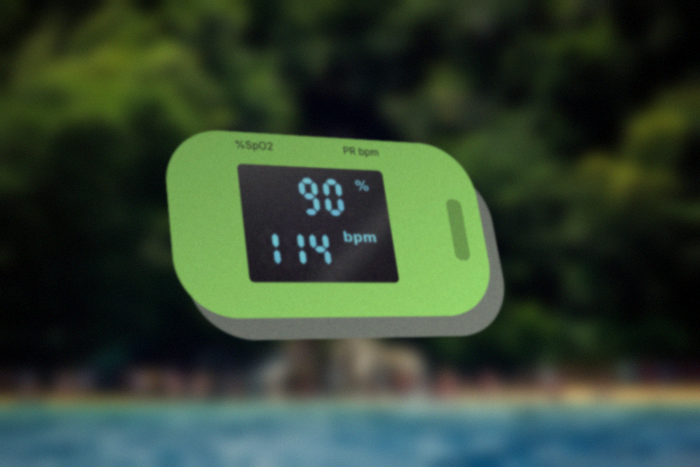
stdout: 90 %
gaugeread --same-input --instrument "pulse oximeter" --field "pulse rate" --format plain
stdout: 114 bpm
